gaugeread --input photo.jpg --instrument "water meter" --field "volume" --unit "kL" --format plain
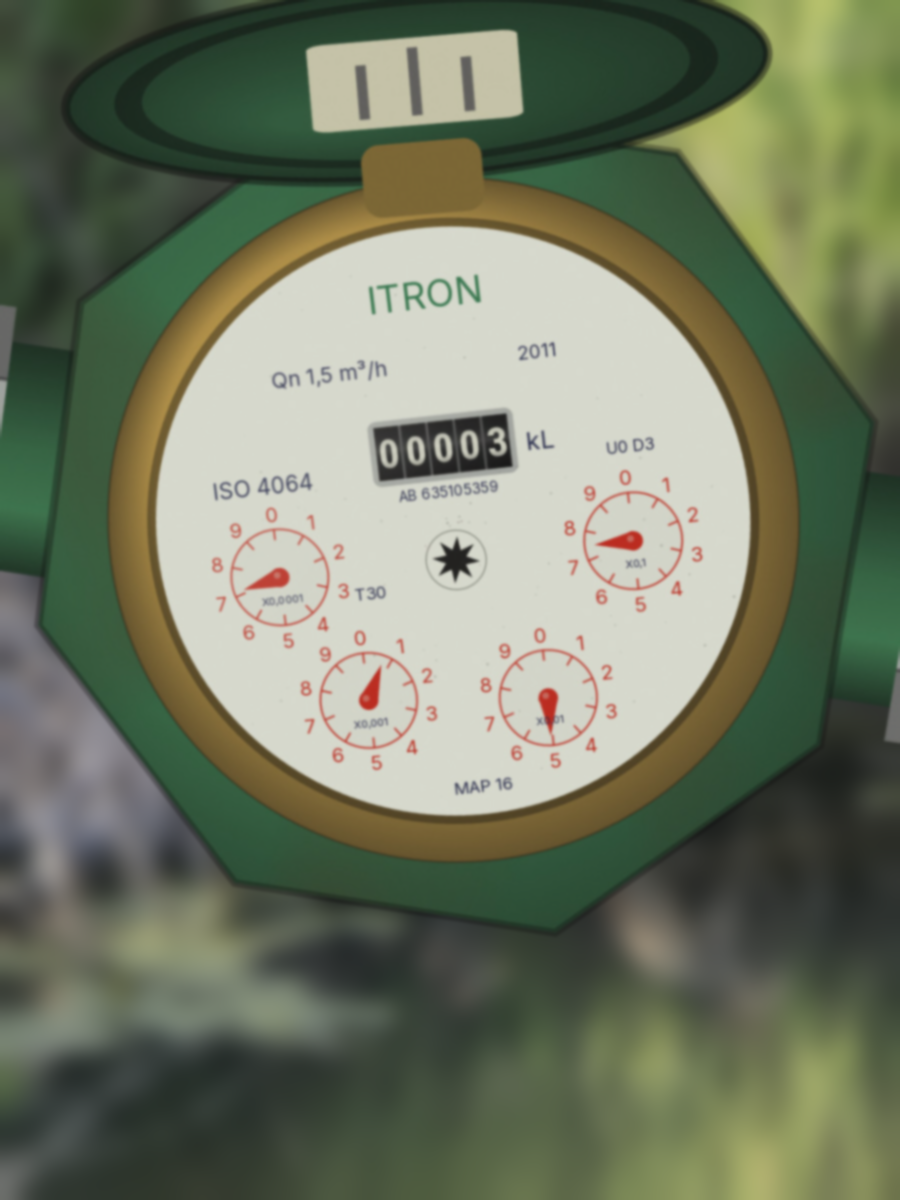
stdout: 3.7507 kL
